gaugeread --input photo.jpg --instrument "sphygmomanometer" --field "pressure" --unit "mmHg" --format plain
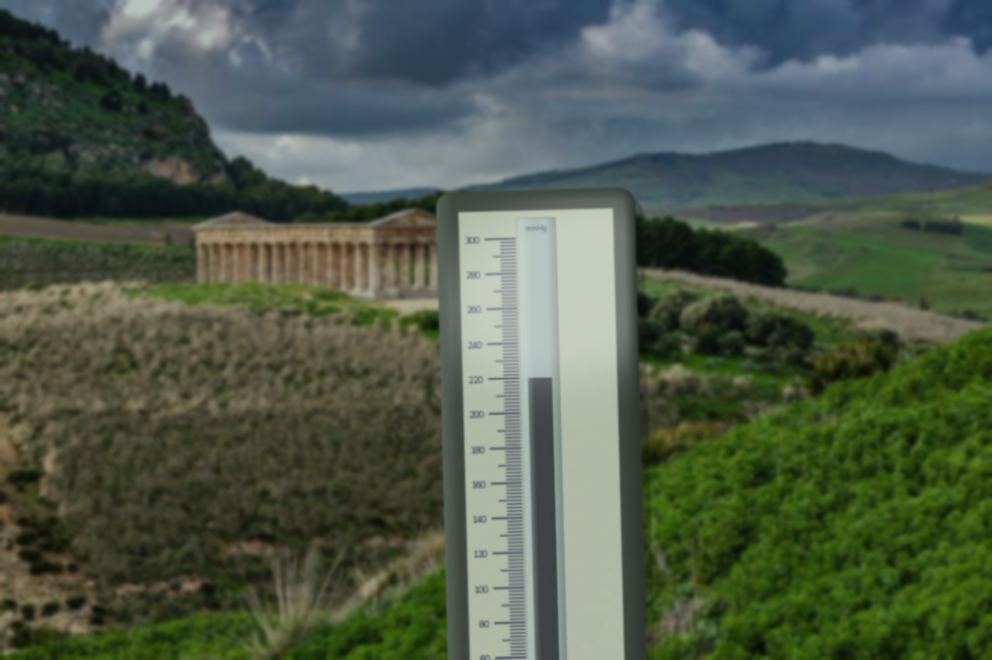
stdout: 220 mmHg
